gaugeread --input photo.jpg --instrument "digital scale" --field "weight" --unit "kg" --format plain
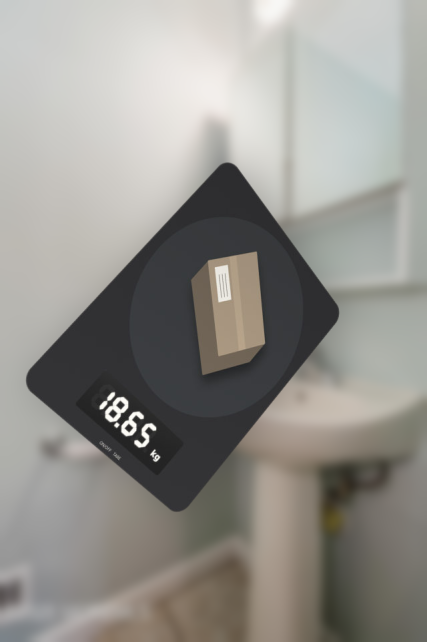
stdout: 18.65 kg
